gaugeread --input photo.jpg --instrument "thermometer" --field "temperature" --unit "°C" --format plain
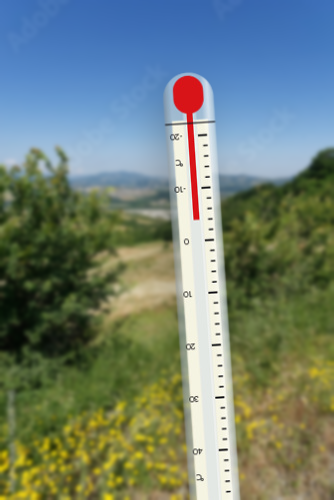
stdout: -4 °C
